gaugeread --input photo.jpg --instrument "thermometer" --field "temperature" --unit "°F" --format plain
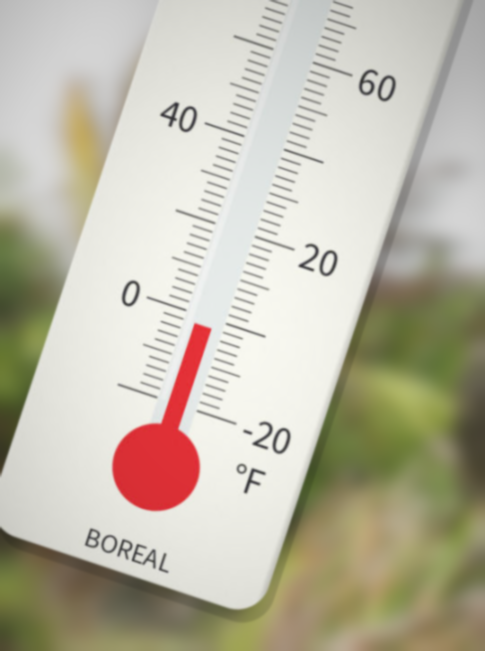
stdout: -2 °F
